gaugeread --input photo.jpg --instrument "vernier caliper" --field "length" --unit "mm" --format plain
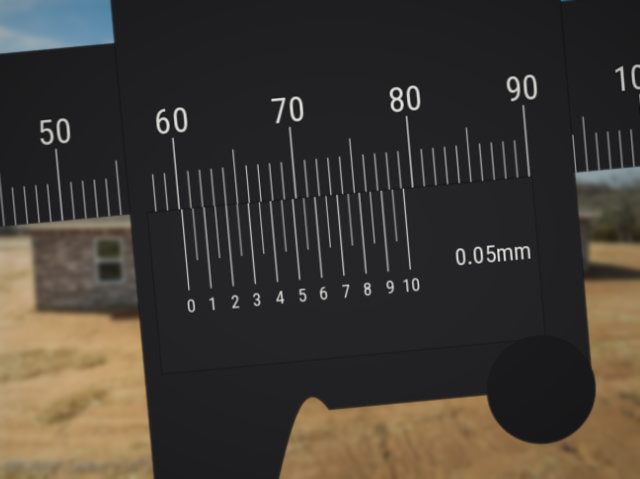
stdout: 60.2 mm
